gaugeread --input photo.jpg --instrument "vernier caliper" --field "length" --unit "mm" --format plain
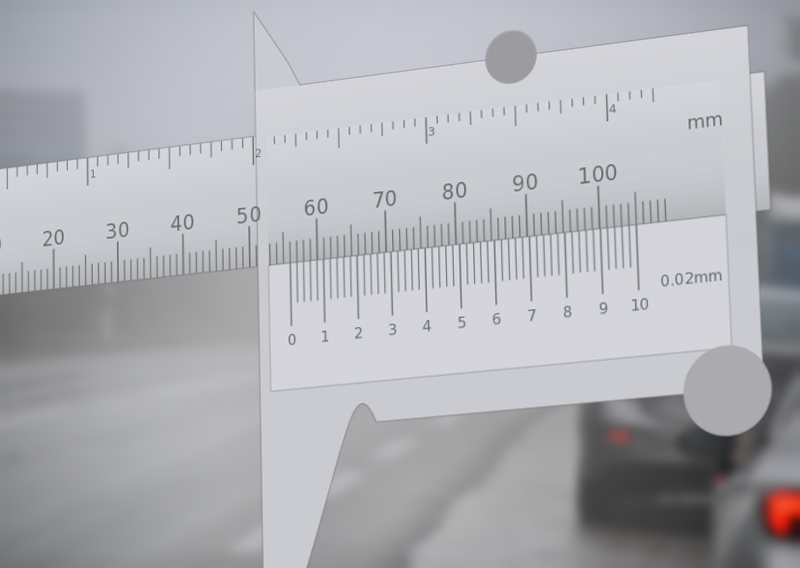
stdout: 56.0 mm
